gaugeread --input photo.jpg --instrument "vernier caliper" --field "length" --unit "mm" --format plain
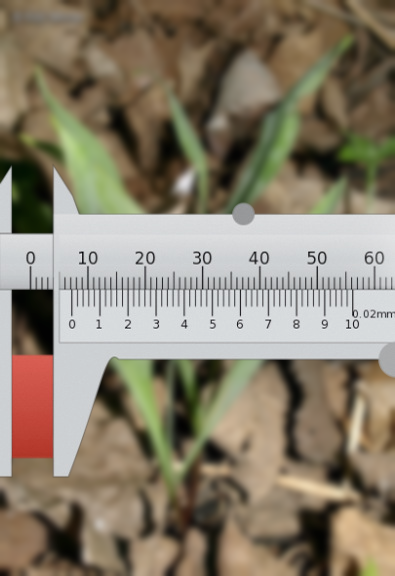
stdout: 7.2 mm
